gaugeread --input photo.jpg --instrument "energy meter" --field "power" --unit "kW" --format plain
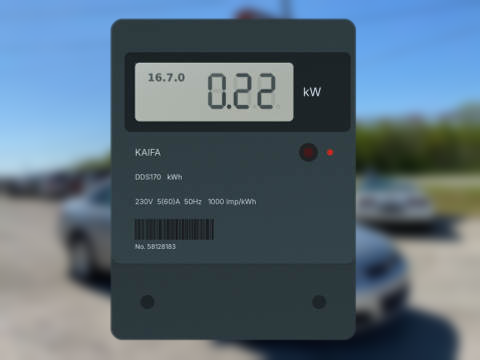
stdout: 0.22 kW
